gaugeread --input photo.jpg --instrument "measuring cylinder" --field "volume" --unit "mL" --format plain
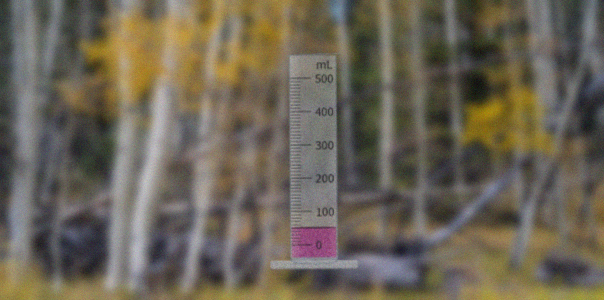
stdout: 50 mL
